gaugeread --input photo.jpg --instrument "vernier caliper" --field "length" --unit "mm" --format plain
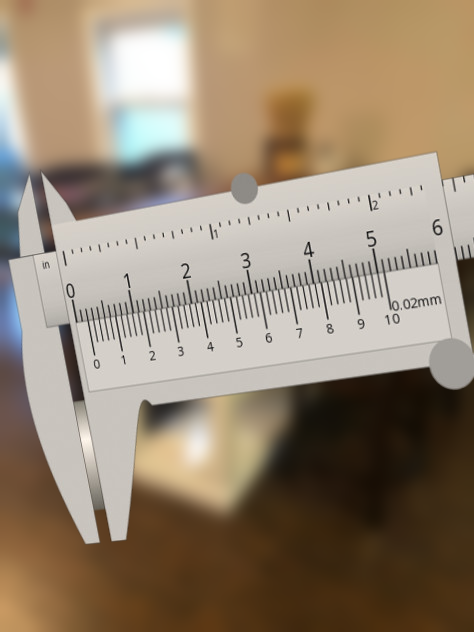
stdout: 2.0 mm
